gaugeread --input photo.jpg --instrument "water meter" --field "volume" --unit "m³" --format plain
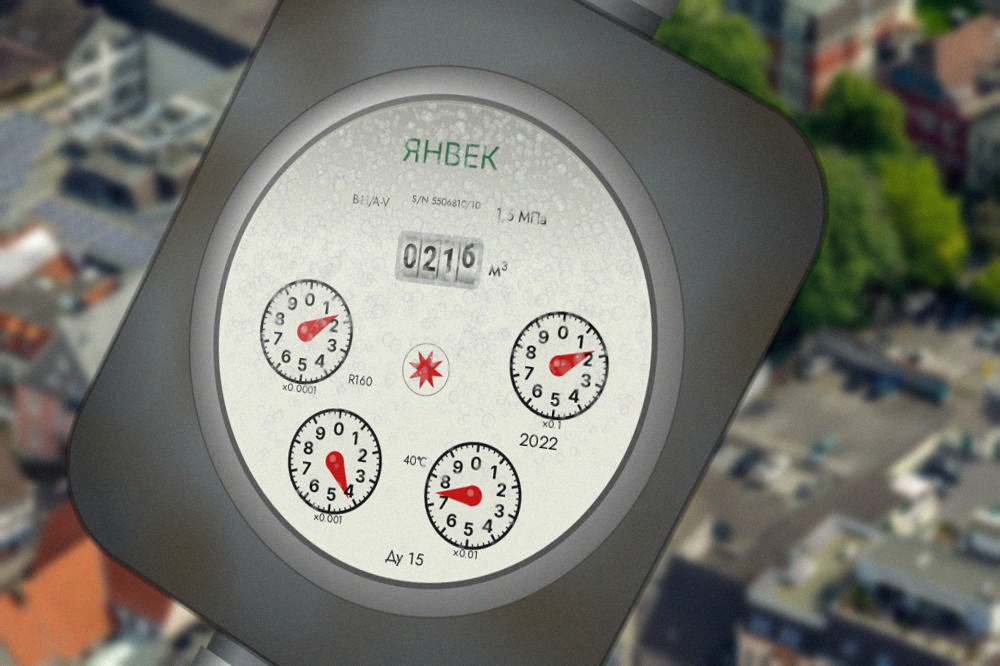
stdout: 216.1741 m³
